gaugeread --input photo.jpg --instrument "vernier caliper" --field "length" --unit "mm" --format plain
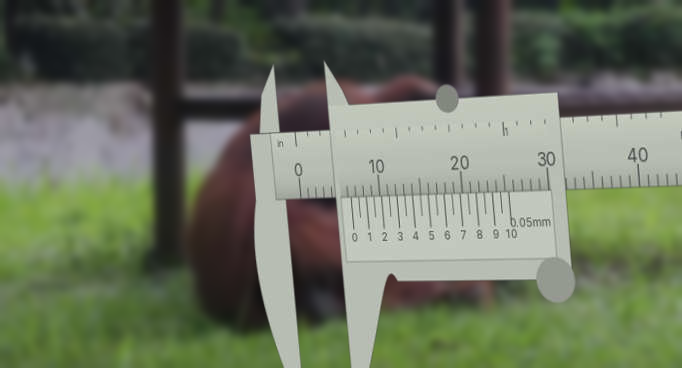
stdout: 6.4 mm
